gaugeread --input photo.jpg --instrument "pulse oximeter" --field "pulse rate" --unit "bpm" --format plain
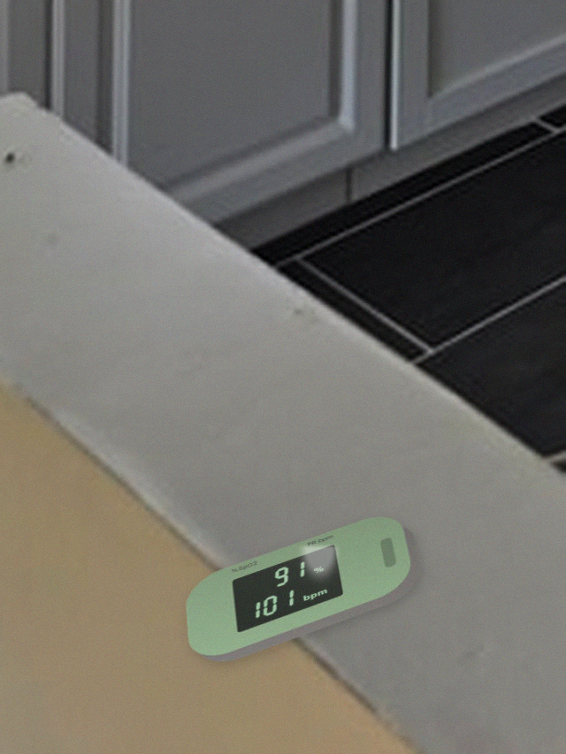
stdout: 101 bpm
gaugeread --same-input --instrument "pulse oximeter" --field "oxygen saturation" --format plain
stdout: 91 %
